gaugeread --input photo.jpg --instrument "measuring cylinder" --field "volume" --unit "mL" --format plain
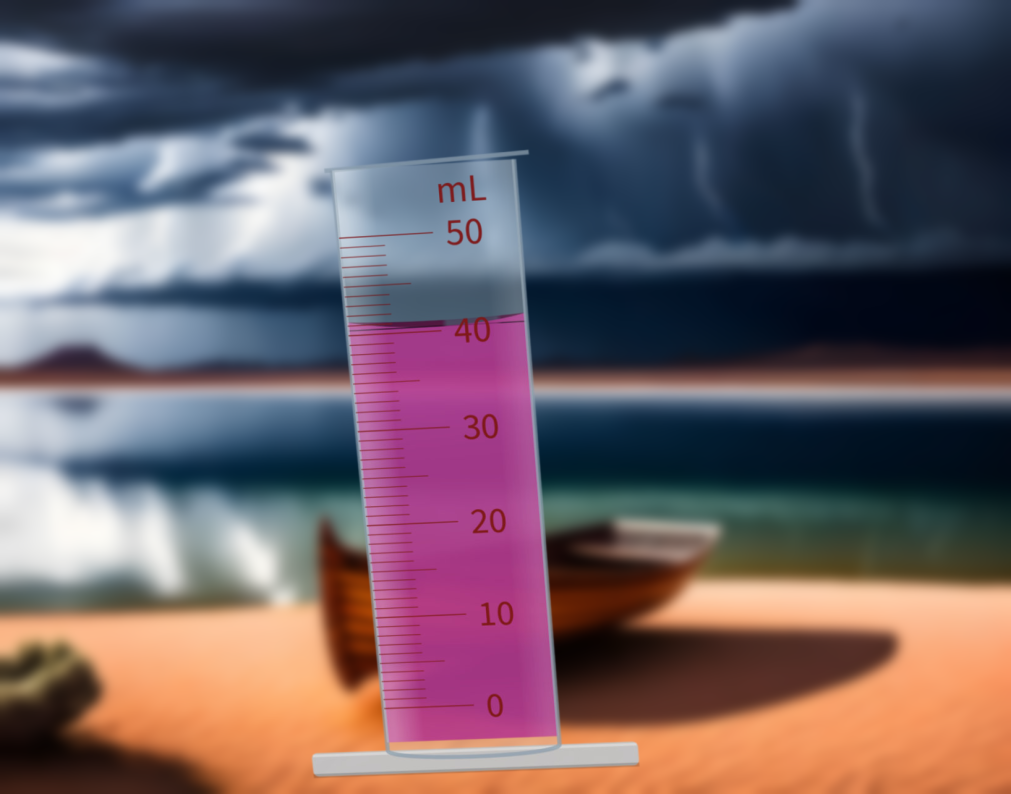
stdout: 40.5 mL
